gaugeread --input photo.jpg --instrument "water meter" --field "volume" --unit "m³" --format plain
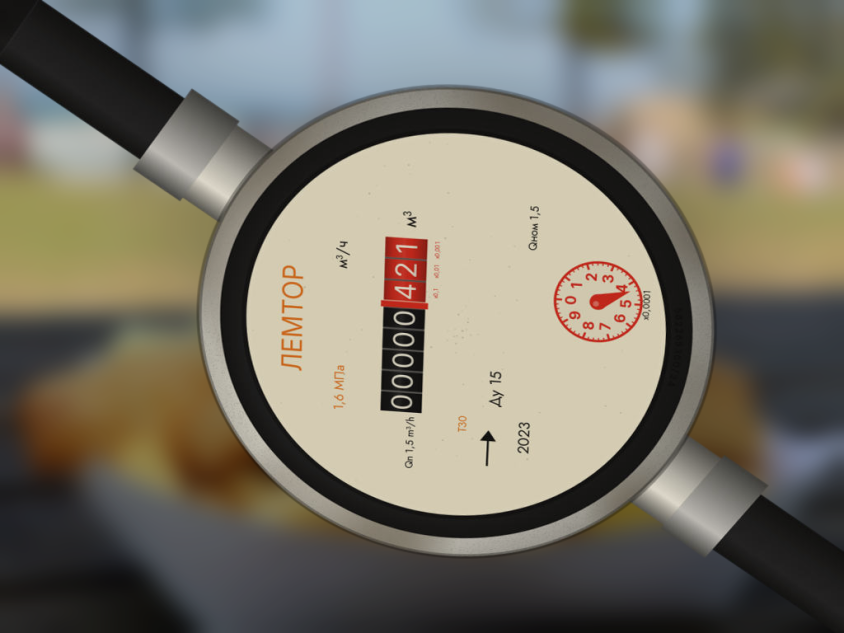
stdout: 0.4214 m³
